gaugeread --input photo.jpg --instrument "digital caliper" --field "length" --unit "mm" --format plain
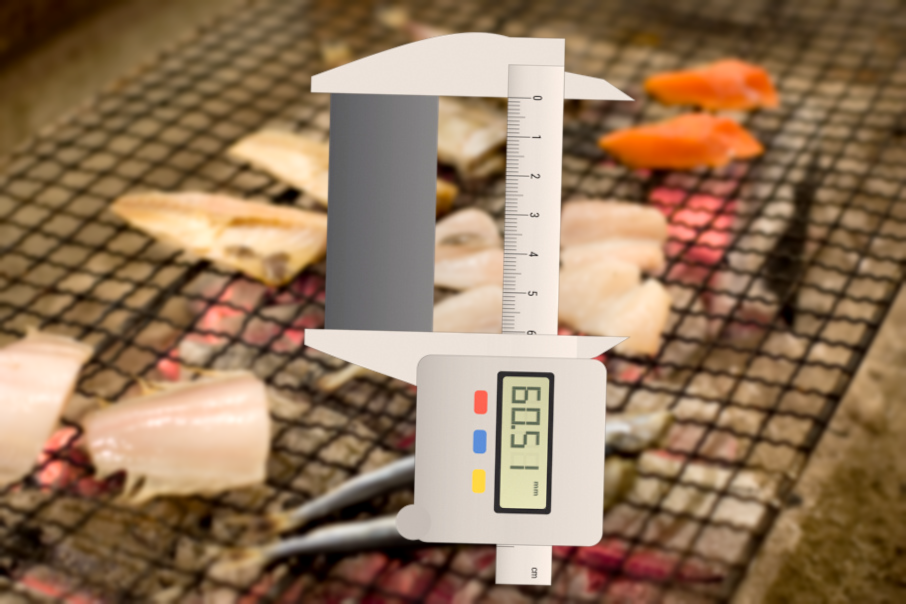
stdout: 60.51 mm
